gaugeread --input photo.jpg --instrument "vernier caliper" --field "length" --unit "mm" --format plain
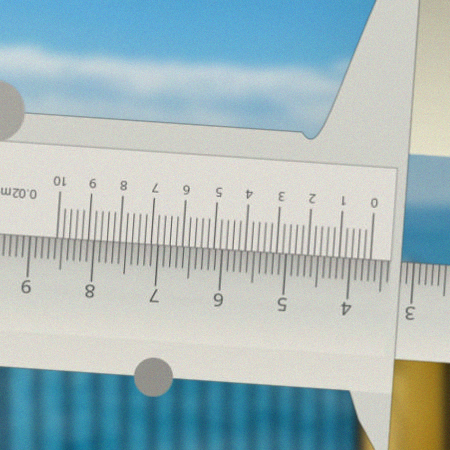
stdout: 36.8 mm
